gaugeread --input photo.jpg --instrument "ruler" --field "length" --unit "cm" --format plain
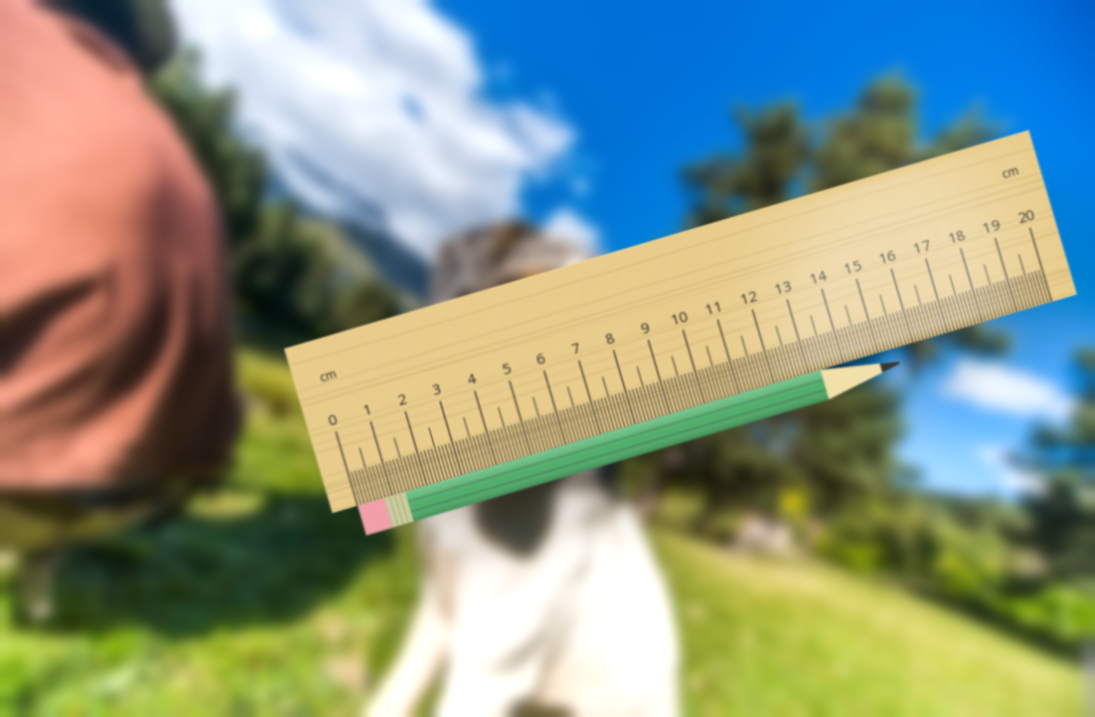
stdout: 15.5 cm
